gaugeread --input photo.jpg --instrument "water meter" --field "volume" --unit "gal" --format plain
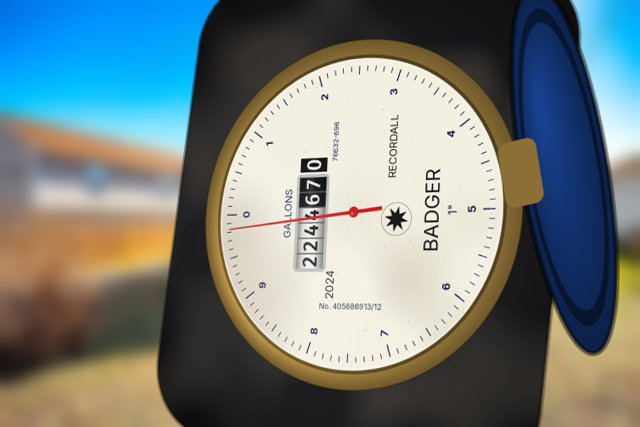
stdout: 2244669.8 gal
